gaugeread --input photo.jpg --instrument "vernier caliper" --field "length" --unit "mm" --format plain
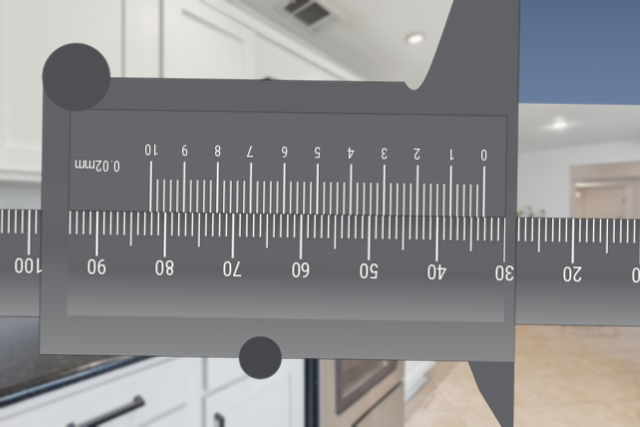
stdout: 33.2 mm
